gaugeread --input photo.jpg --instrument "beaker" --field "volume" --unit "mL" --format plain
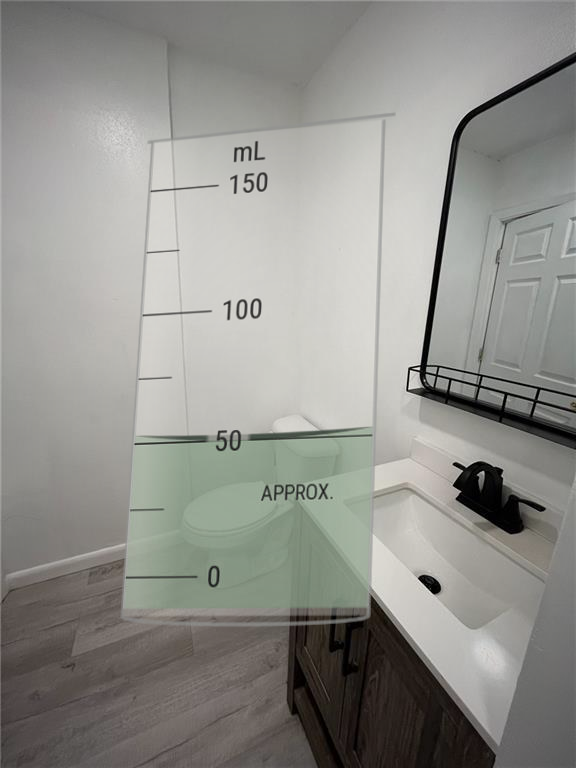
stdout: 50 mL
